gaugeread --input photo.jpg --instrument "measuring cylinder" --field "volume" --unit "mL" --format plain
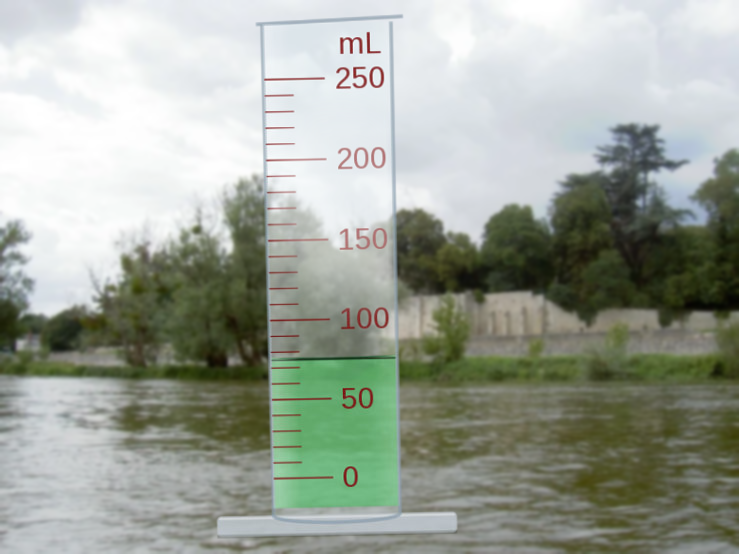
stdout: 75 mL
